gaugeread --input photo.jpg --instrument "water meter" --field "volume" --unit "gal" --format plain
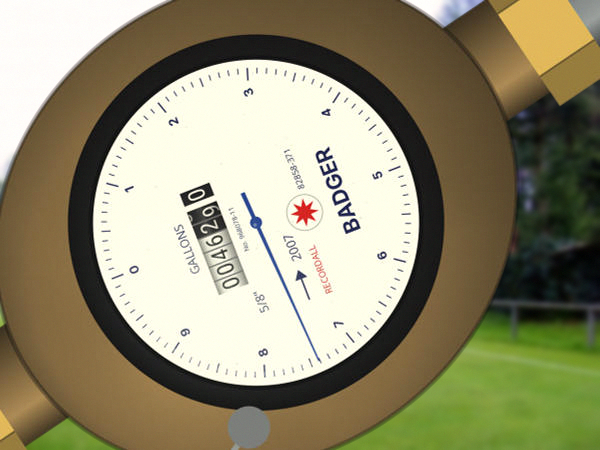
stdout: 46287.4 gal
